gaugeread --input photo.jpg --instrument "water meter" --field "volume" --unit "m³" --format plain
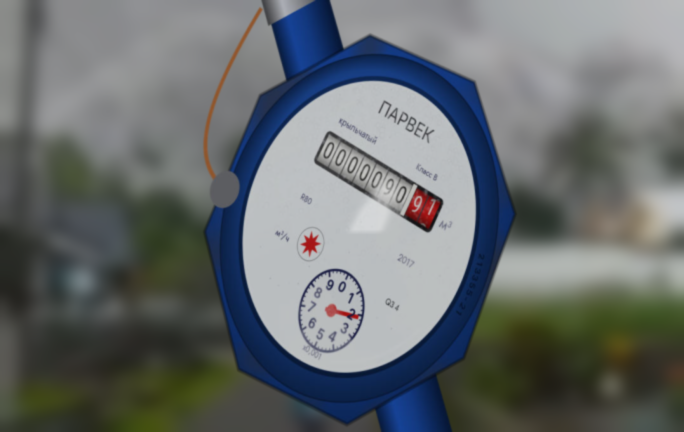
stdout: 90.912 m³
